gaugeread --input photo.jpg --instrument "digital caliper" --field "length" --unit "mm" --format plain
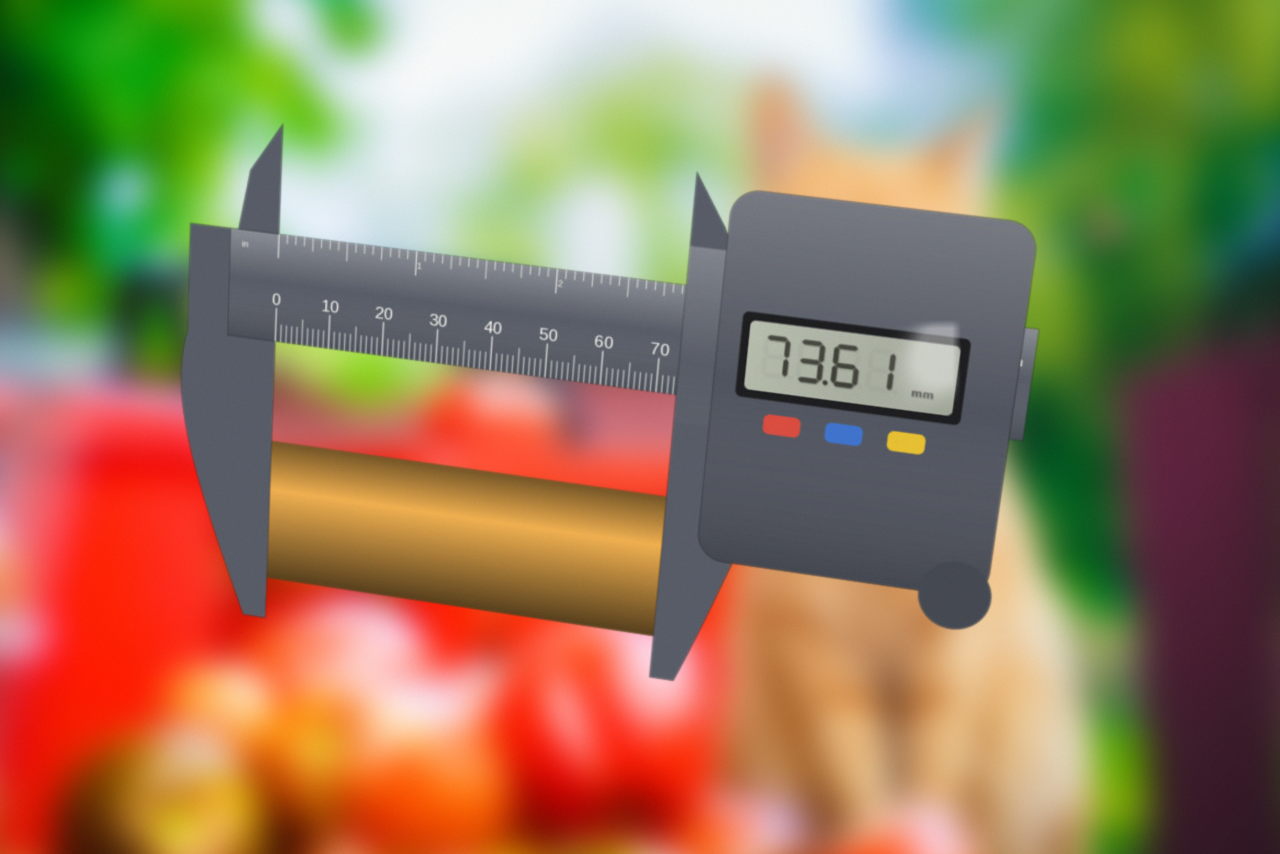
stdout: 73.61 mm
